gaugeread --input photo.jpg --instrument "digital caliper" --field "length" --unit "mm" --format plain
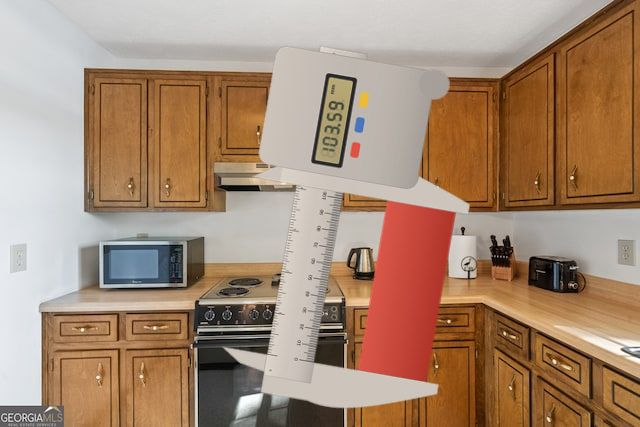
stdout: 103.59 mm
